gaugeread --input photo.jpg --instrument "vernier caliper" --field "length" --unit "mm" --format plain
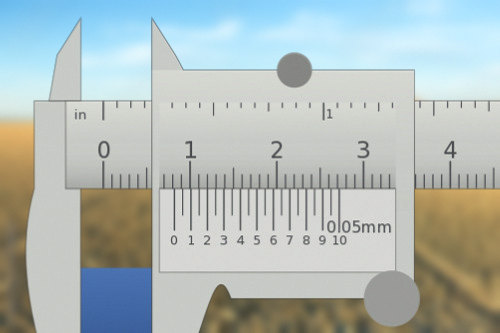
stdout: 8.2 mm
